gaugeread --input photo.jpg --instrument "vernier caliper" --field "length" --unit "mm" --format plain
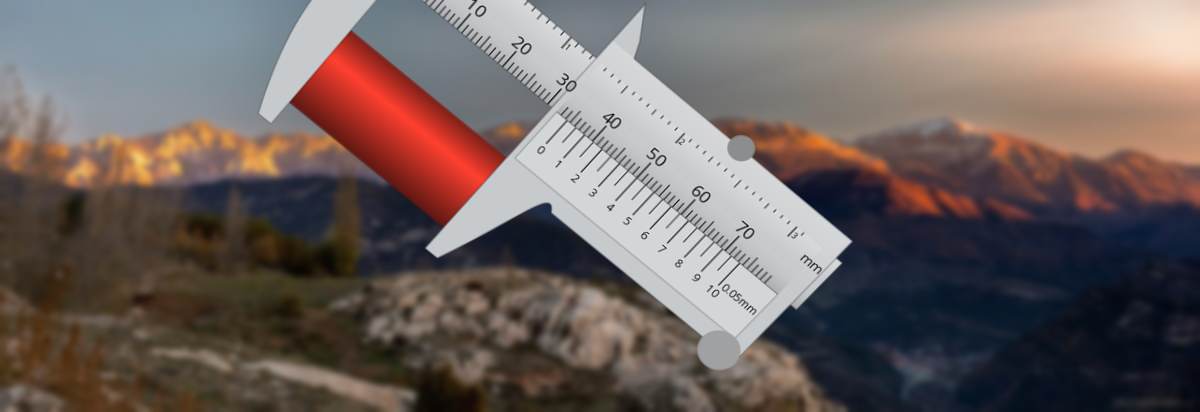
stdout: 34.4 mm
